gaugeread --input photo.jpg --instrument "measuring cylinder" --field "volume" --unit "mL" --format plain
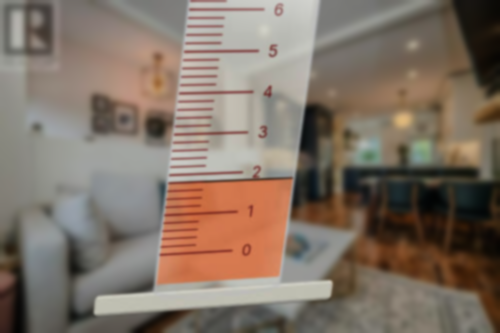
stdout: 1.8 mL
